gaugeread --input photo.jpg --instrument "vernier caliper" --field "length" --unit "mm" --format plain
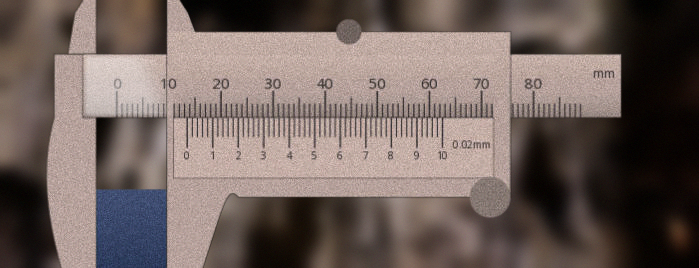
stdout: 13.5 mm
